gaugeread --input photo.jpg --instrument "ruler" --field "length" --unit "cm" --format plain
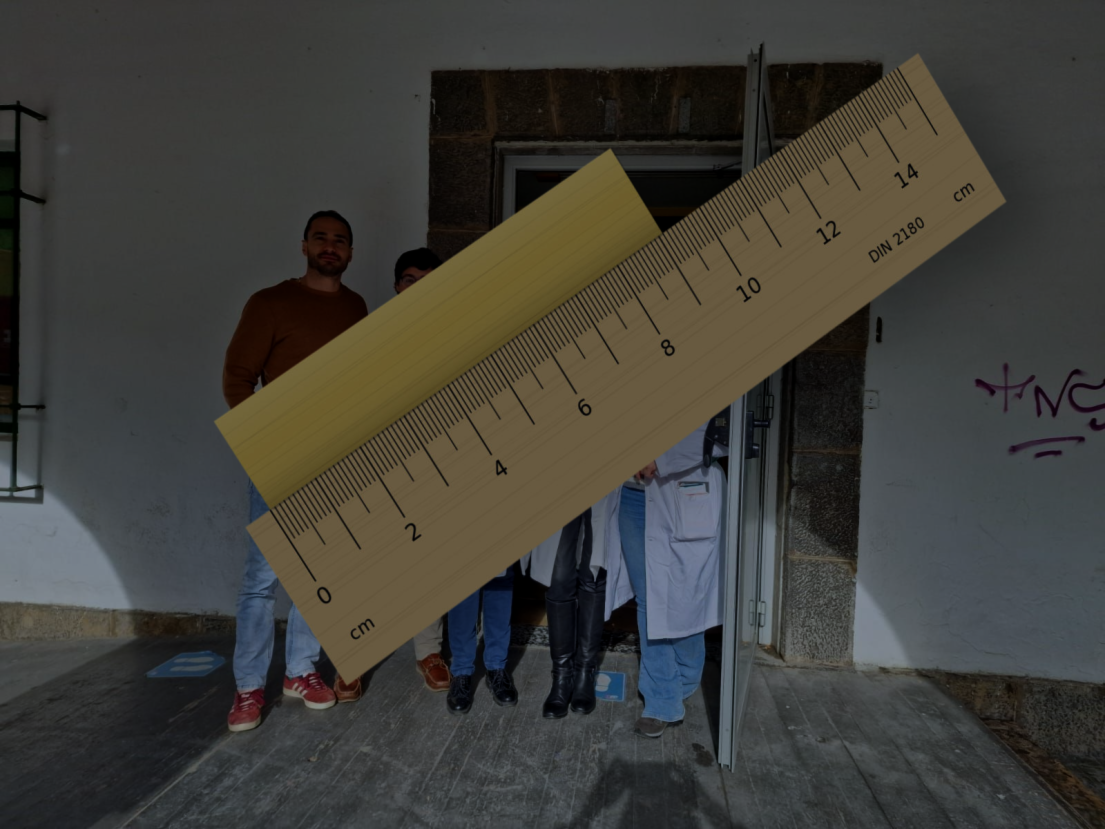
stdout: 9.1 cm
